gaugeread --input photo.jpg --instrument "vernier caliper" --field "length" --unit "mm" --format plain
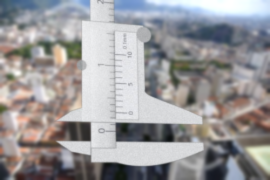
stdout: 2.8 mm
